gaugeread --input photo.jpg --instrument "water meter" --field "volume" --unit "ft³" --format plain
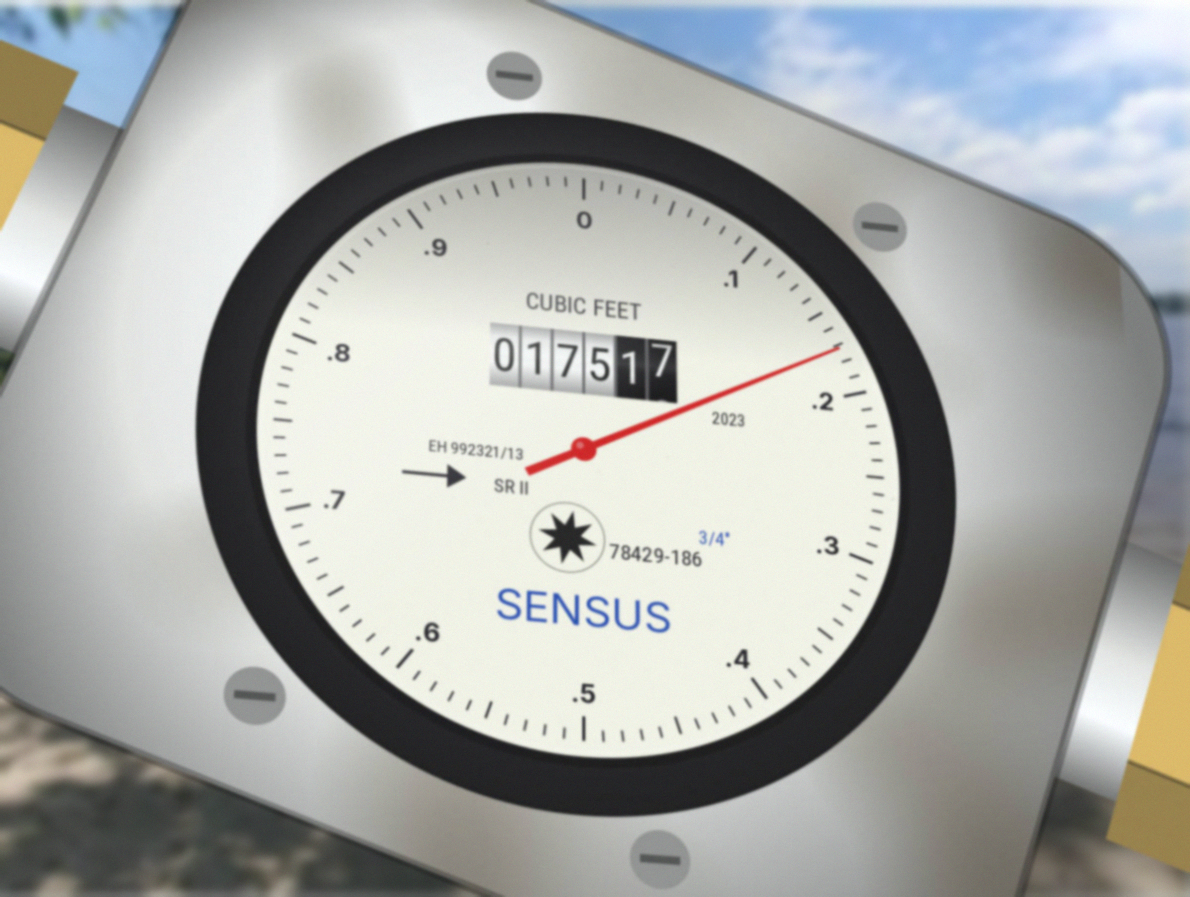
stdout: 17517.17 ft³
